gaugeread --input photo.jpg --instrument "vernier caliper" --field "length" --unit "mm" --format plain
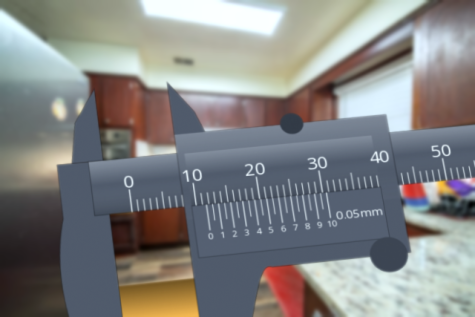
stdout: 11.6 mm
